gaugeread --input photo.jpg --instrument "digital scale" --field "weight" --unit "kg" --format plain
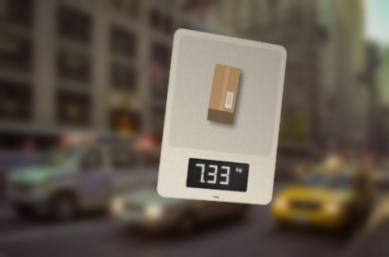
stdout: 7.33 kg
